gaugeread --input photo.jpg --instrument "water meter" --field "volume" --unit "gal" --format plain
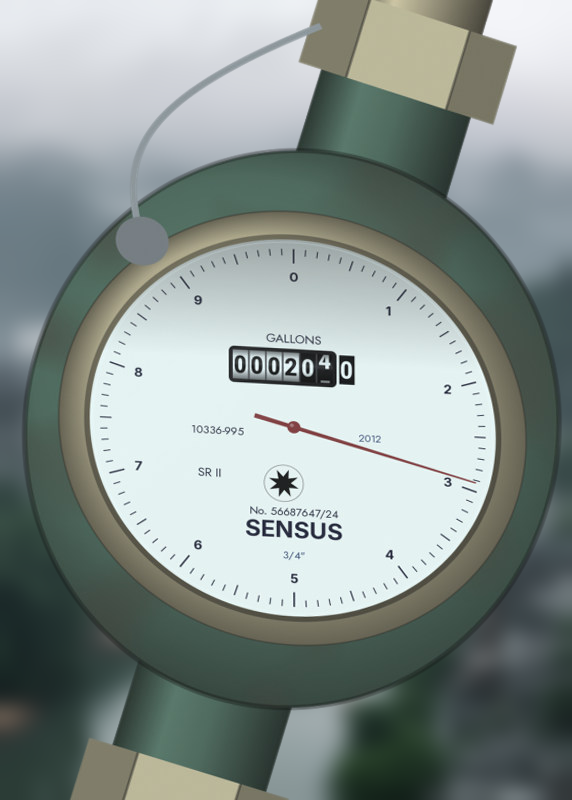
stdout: 2042.9 gal
